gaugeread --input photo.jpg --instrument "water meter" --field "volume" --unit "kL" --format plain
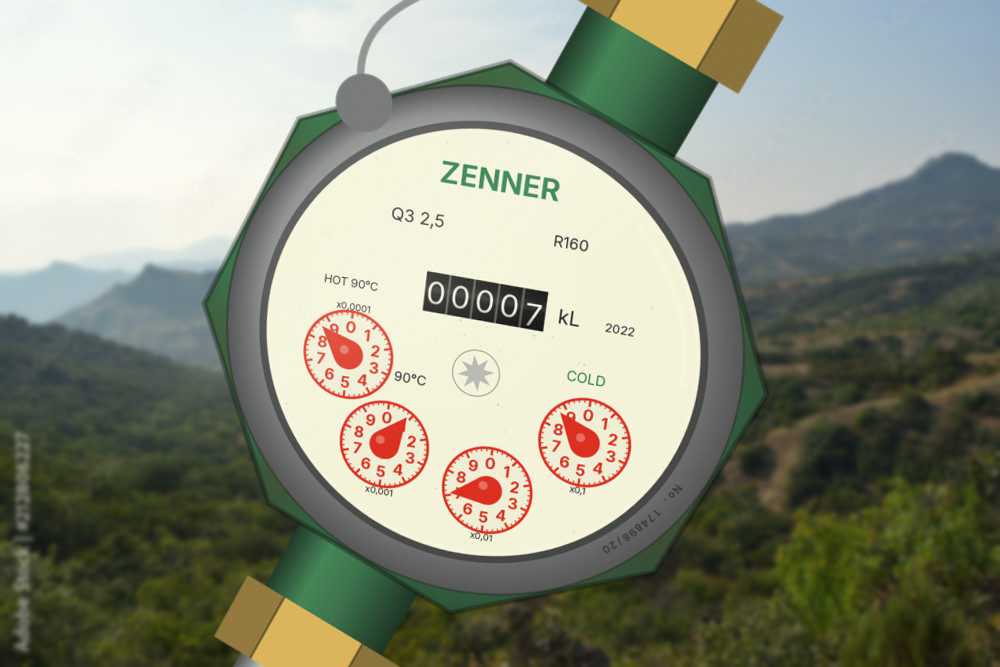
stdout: 6.8708 kL
